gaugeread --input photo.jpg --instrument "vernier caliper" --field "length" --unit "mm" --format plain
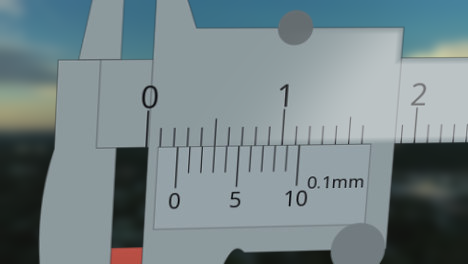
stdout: 2.3 mm
